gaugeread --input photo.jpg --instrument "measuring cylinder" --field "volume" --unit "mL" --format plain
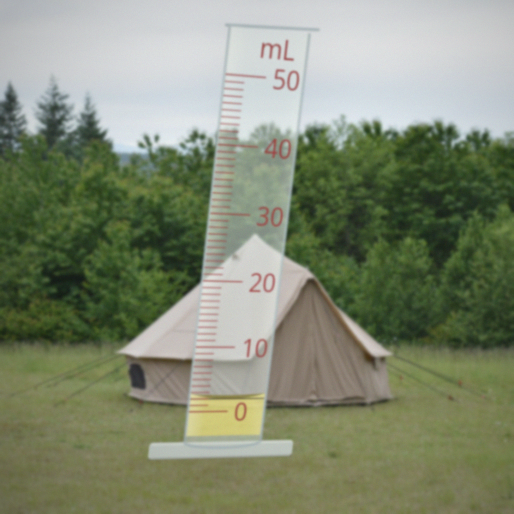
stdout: 2 mL
